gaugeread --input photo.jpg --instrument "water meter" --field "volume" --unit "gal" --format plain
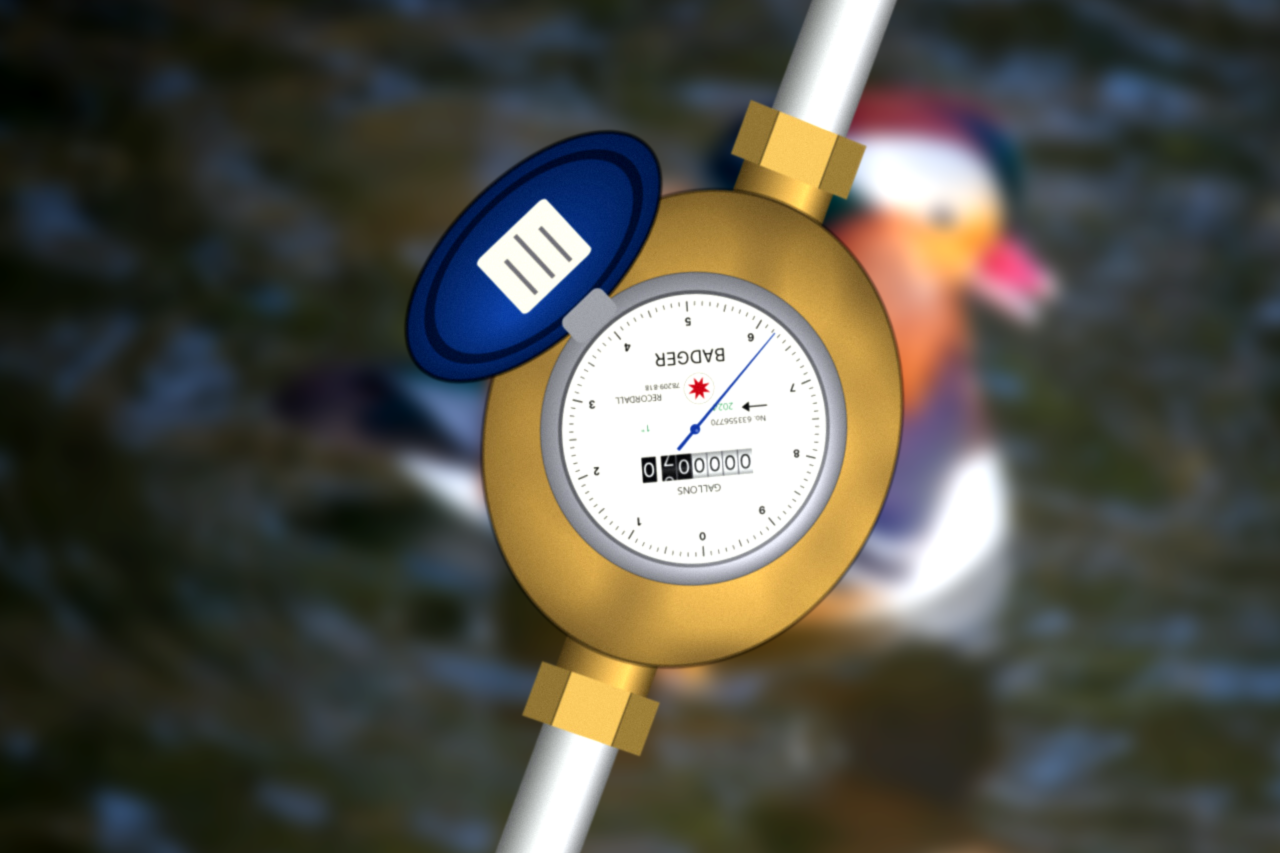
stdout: 66.2 gal
